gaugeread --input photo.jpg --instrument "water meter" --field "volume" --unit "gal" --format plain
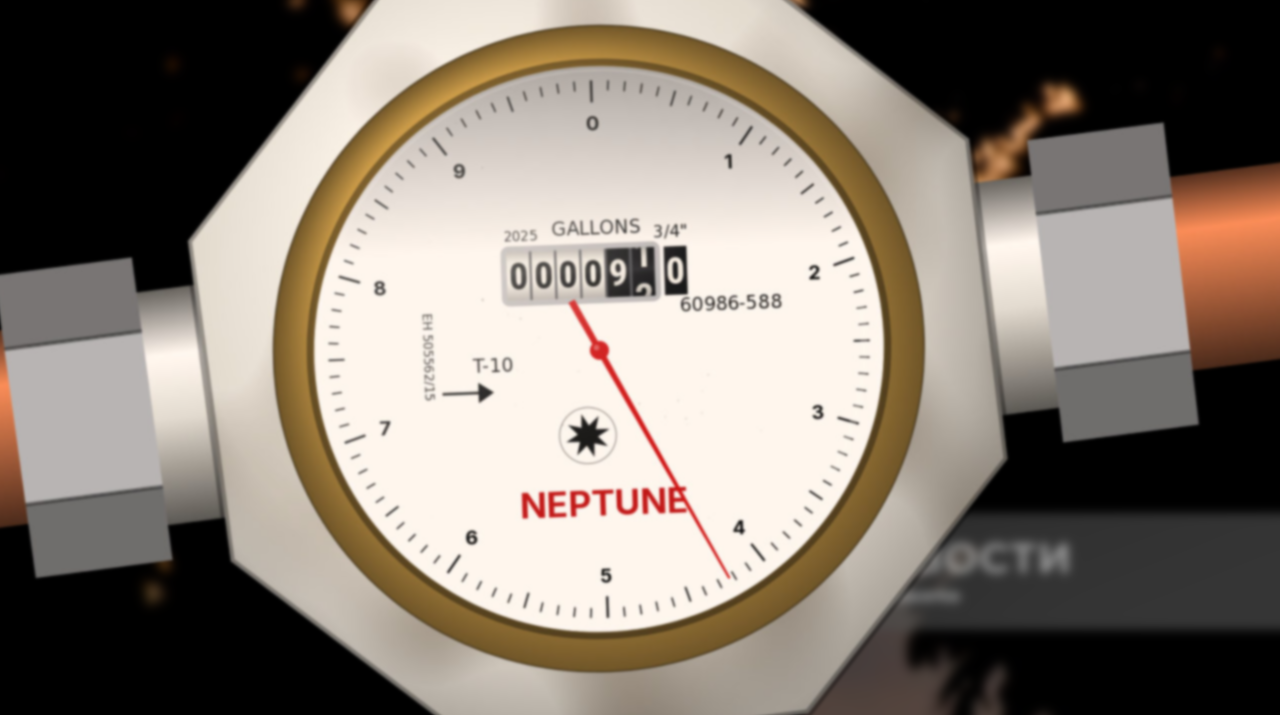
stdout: 914.2 gal
